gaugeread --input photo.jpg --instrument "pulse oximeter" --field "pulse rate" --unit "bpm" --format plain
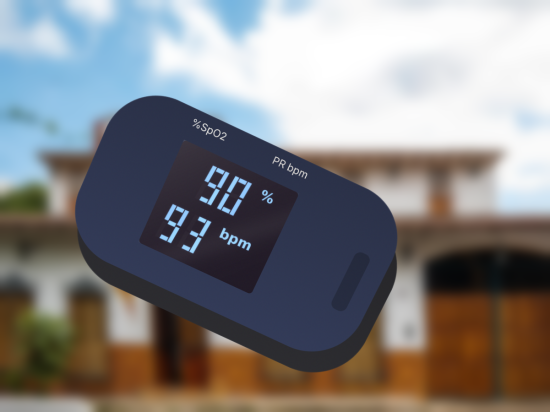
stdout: 93 bpm
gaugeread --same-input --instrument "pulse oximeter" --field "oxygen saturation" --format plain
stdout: 90 %
